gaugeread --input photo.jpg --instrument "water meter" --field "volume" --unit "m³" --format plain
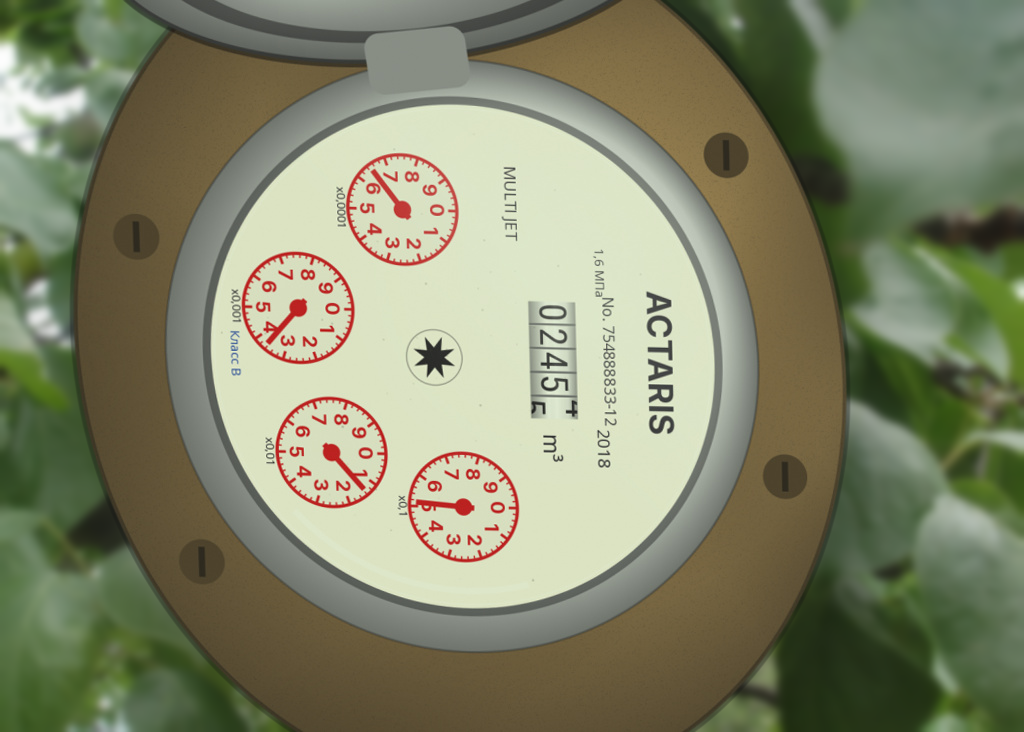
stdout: 2454.5136 m³
